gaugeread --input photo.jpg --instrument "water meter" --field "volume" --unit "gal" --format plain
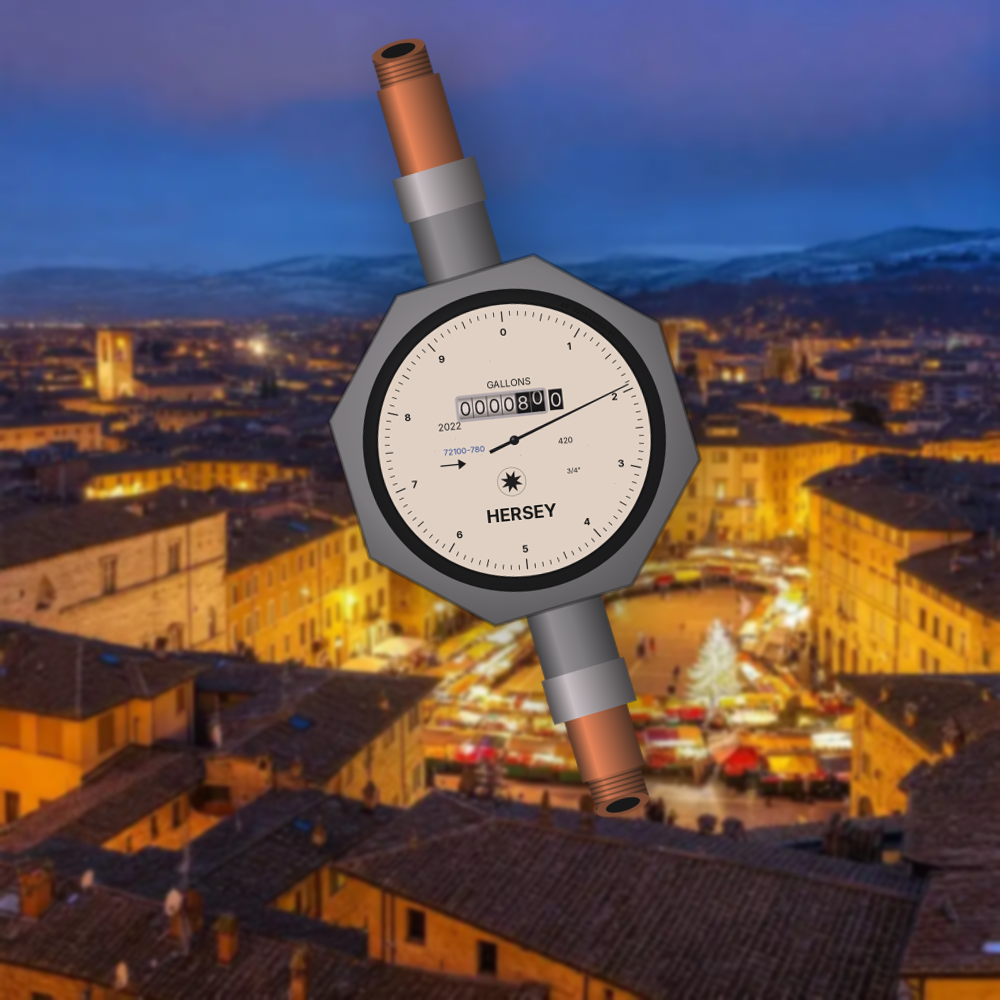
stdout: 801.9 gal
